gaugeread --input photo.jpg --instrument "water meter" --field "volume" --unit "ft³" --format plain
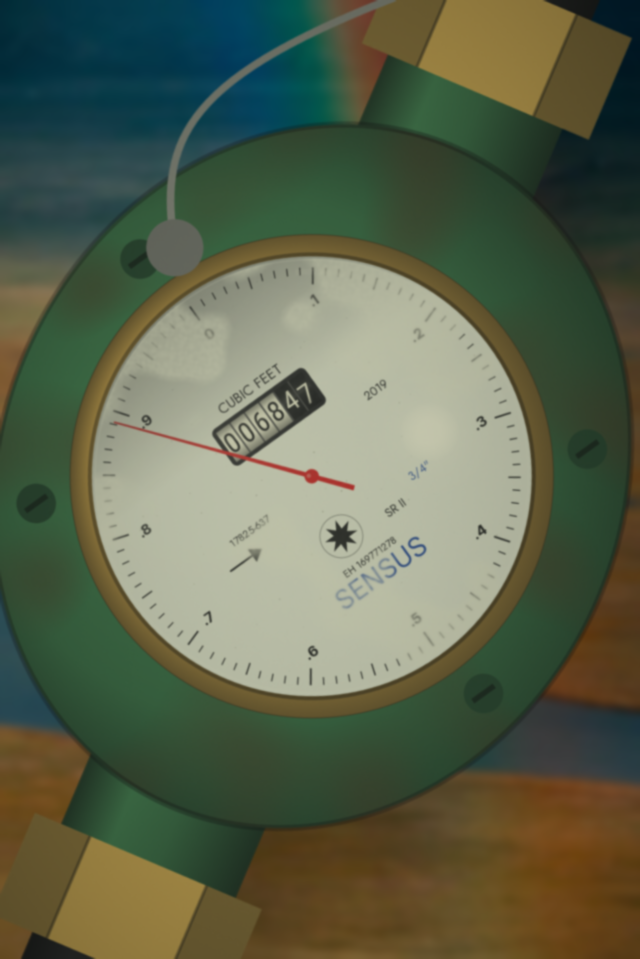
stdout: 6846.89 ft³
